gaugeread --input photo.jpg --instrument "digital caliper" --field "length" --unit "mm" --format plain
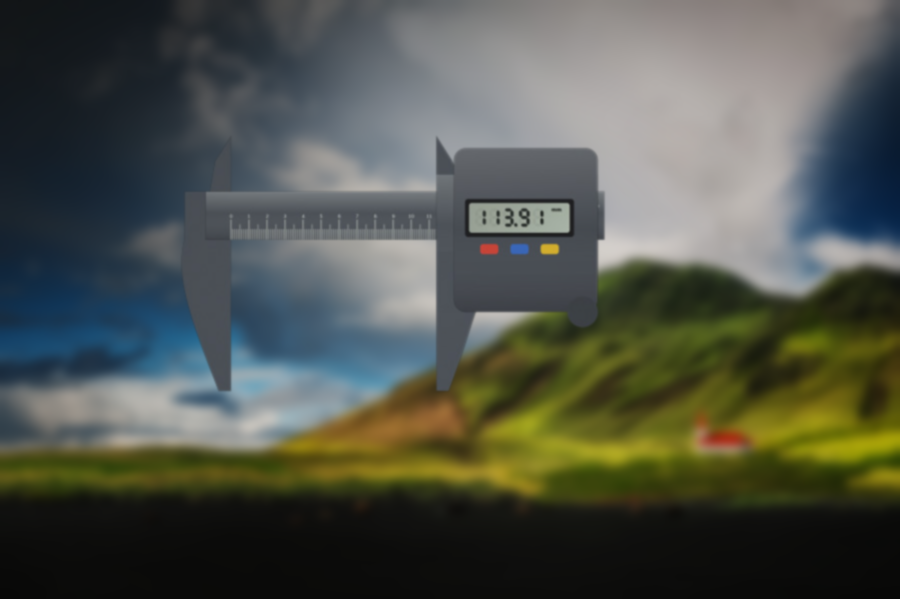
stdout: 113.91 mm
